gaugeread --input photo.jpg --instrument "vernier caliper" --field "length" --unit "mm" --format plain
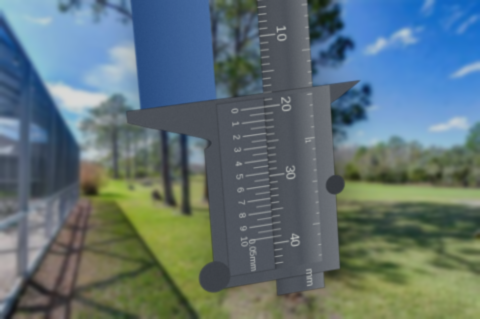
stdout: 20.0 mm
